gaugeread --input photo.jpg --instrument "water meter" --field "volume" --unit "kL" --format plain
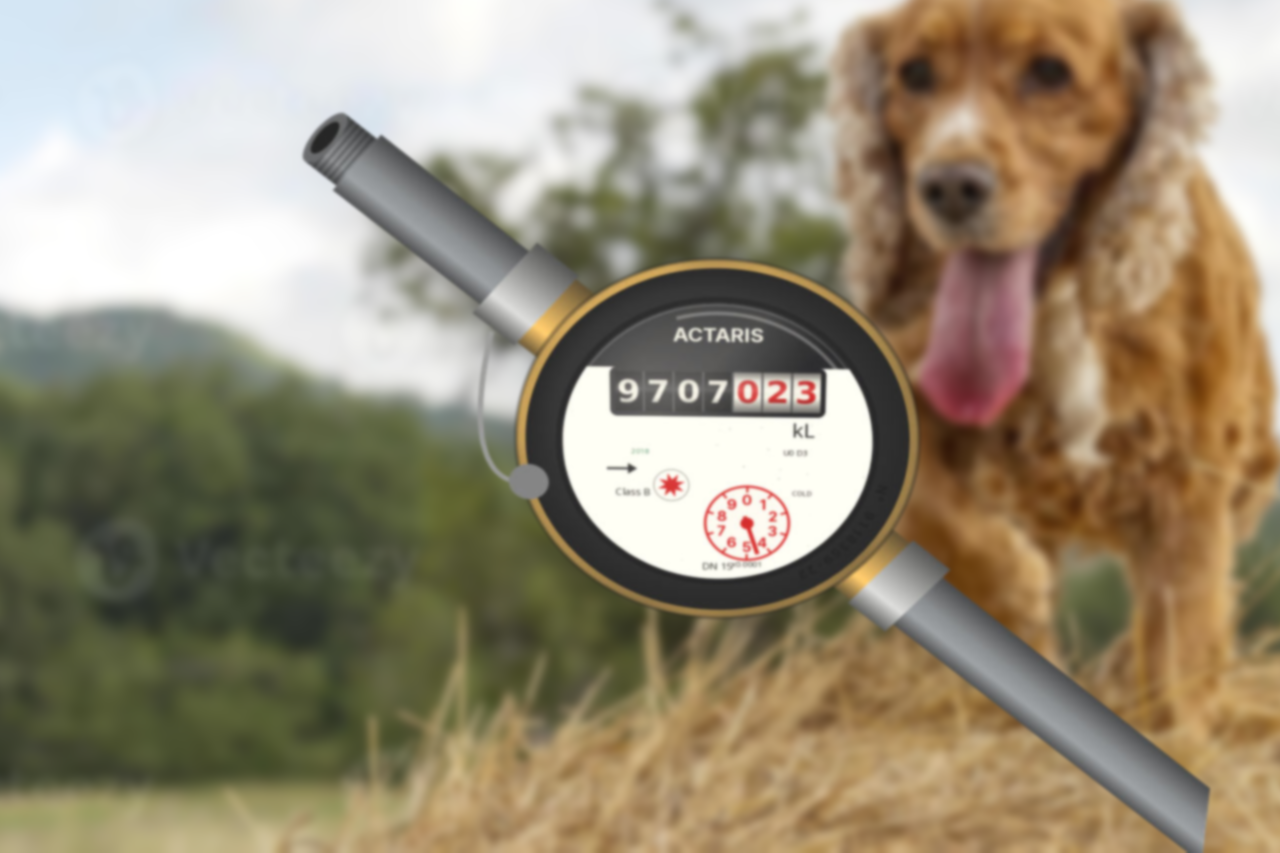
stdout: 9707.0234 kL
